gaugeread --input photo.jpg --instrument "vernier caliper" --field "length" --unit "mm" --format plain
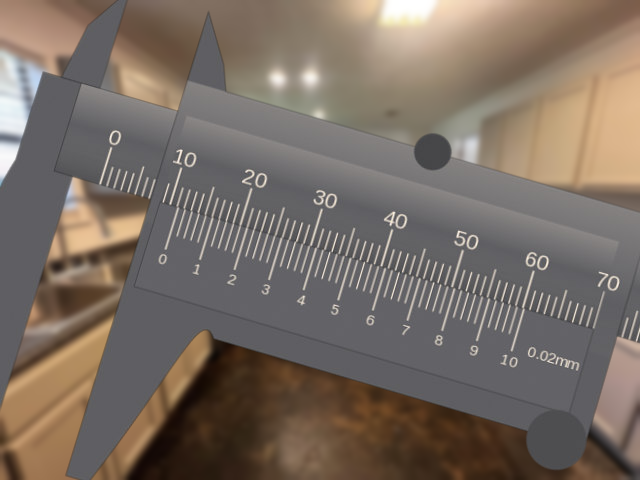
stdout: 11.2 mm
